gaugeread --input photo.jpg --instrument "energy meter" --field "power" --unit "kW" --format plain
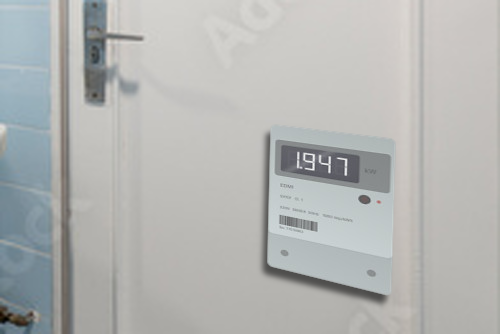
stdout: 1.947 kW
